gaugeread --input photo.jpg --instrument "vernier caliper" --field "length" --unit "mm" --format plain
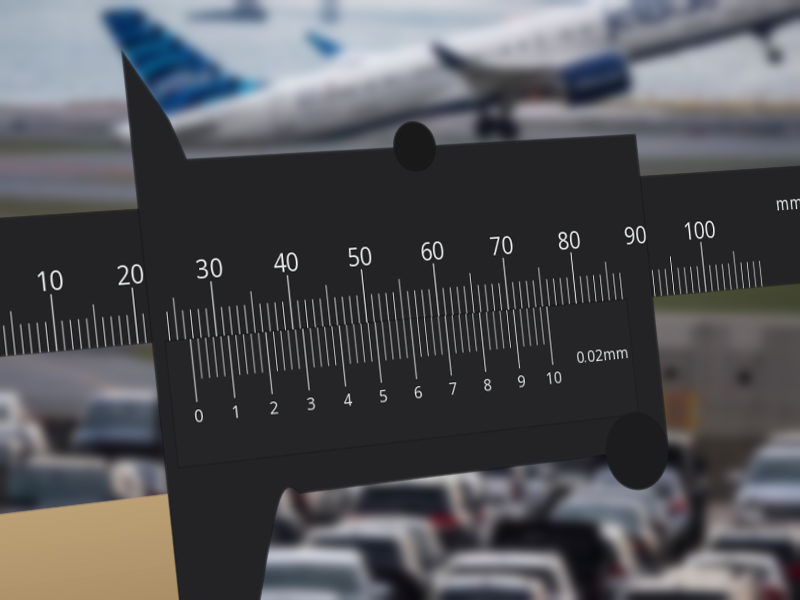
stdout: 26.6 mm
